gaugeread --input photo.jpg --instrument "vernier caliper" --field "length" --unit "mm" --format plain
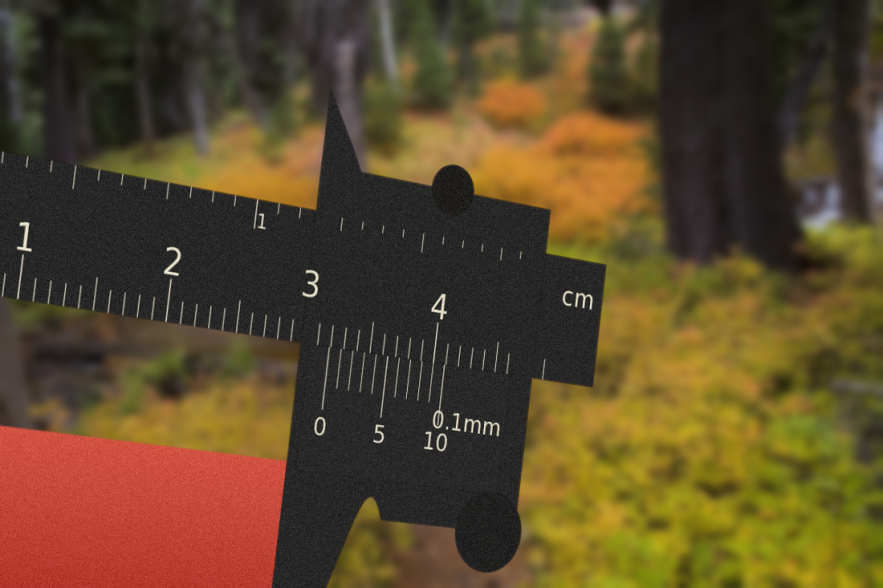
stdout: 31.9 mm
